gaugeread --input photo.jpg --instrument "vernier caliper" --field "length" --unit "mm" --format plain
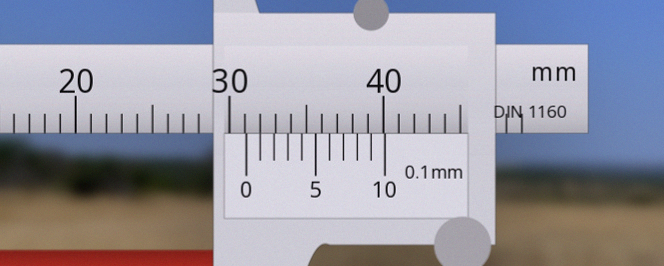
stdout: 31.1 mm
